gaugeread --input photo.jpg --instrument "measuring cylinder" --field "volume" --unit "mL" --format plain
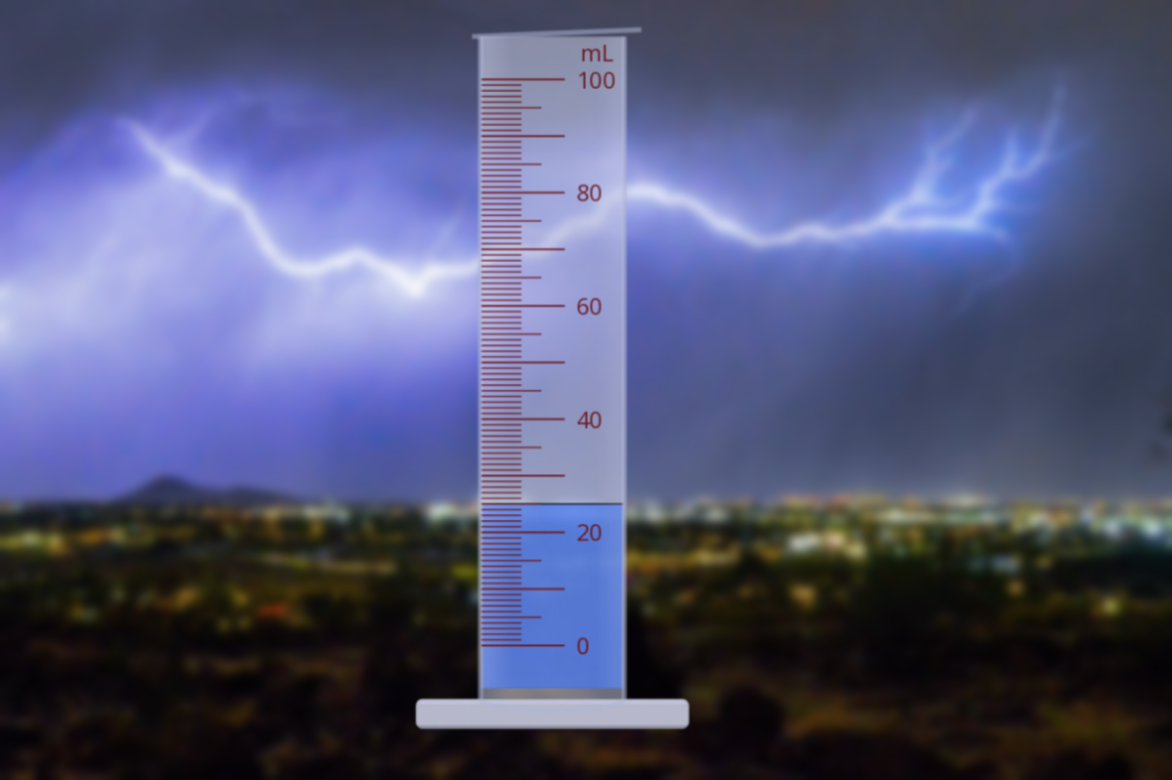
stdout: 25 mL
